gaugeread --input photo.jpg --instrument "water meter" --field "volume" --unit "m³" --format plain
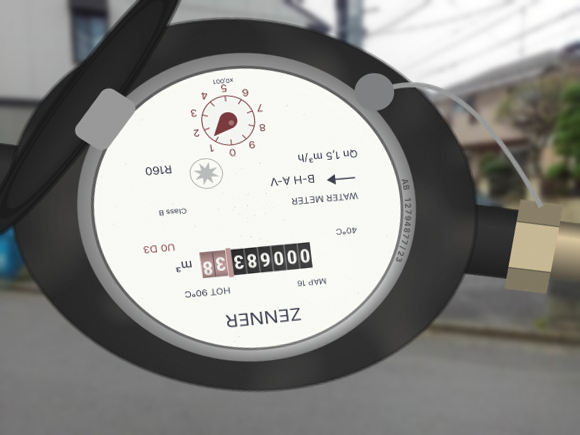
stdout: 683.381 m³
